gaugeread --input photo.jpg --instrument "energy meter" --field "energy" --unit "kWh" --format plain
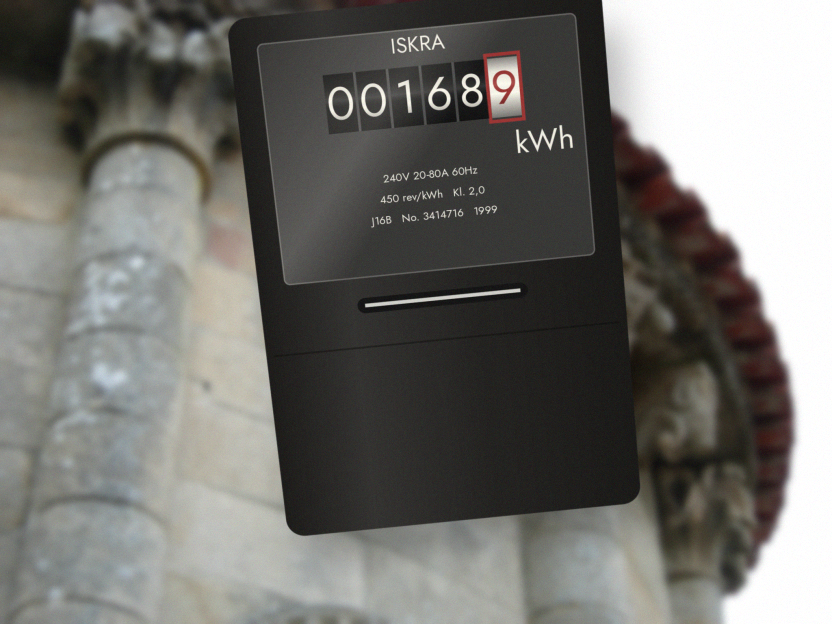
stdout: 168.9 kWh
